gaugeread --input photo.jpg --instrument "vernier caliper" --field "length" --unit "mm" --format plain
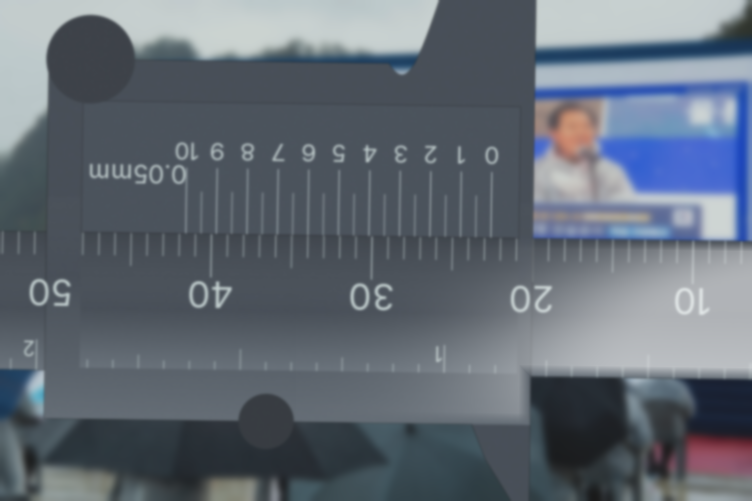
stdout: 22.6 mm
